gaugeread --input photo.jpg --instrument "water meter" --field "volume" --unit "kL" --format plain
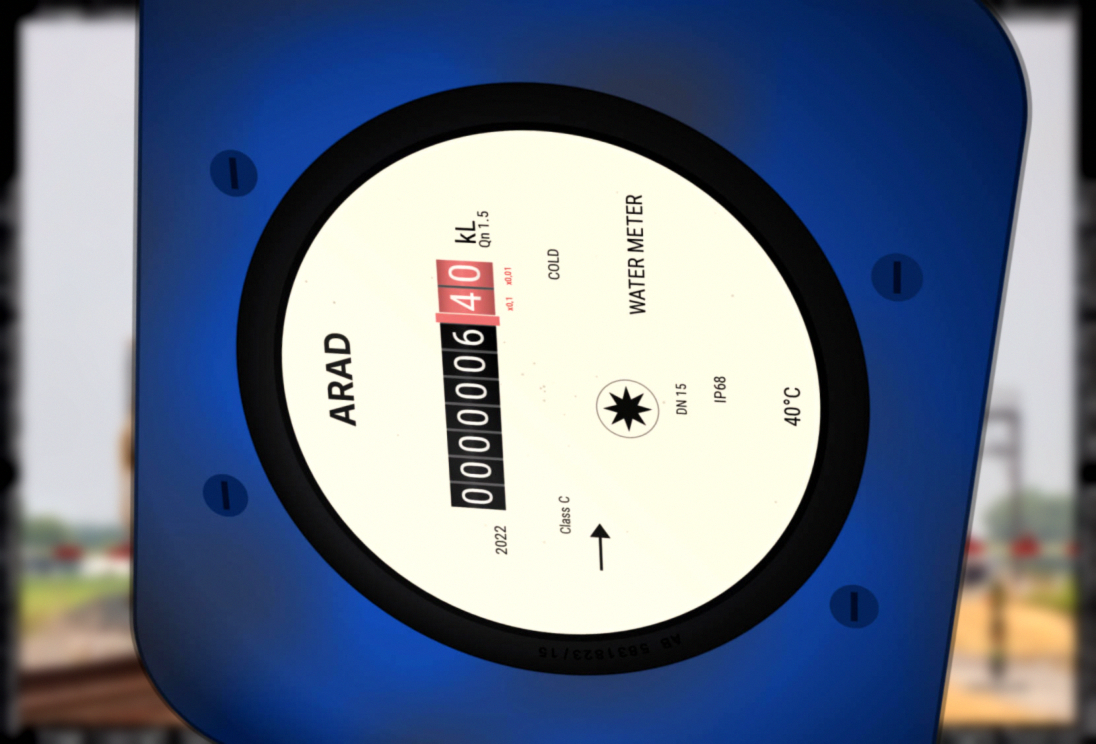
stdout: 6.40 kL
